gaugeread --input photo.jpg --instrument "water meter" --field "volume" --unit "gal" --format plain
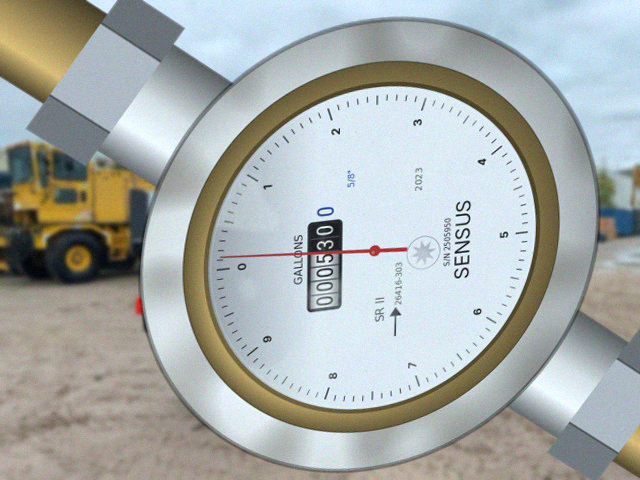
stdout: 5300.1 gal
